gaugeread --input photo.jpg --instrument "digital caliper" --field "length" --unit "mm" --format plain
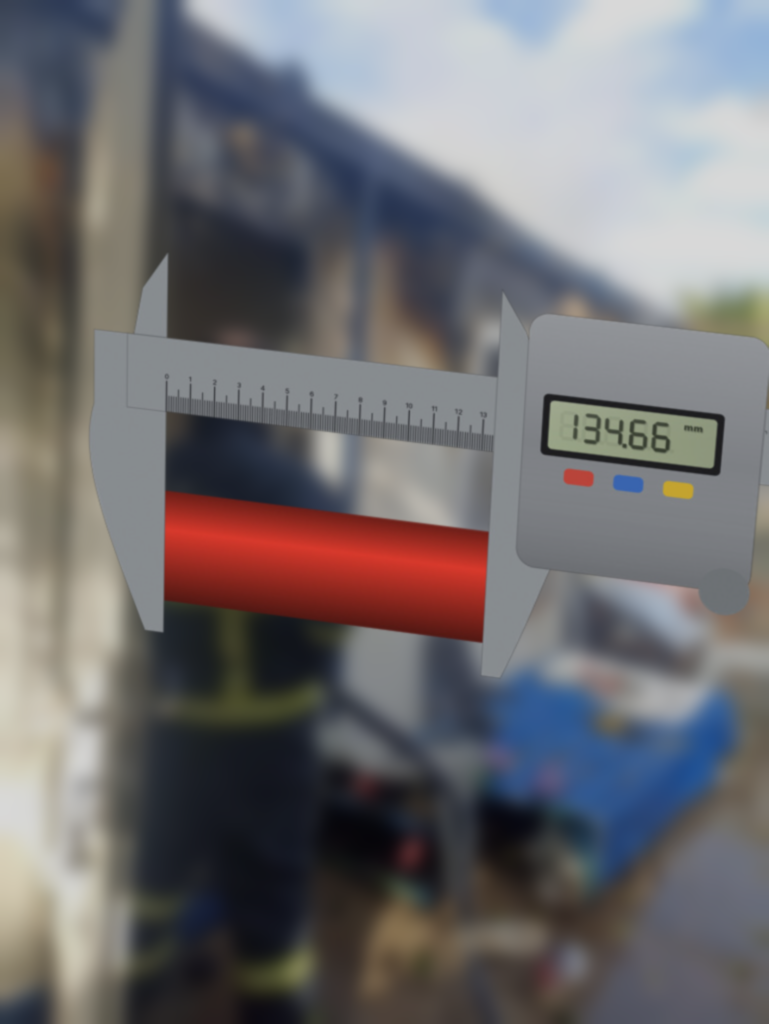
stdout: 134.66 mm
